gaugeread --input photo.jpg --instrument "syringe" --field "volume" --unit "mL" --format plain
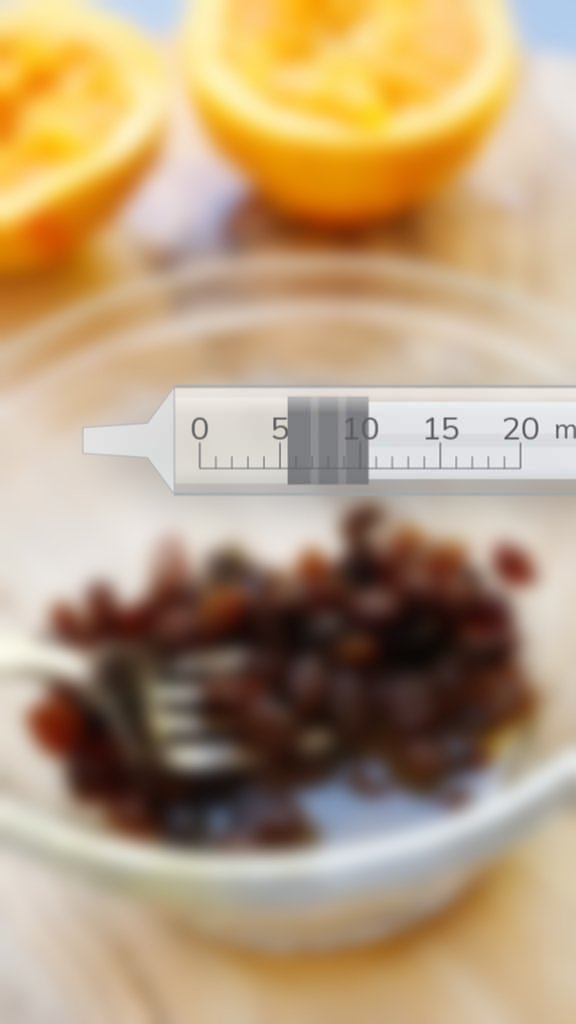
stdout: 5.5 mL
